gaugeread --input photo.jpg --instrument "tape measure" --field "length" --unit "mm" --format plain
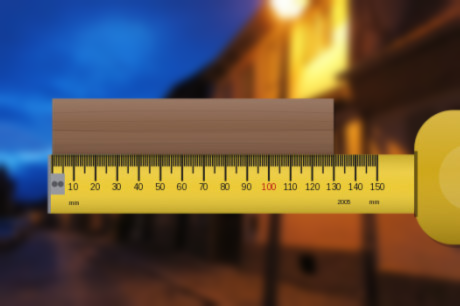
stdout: 130 mm
